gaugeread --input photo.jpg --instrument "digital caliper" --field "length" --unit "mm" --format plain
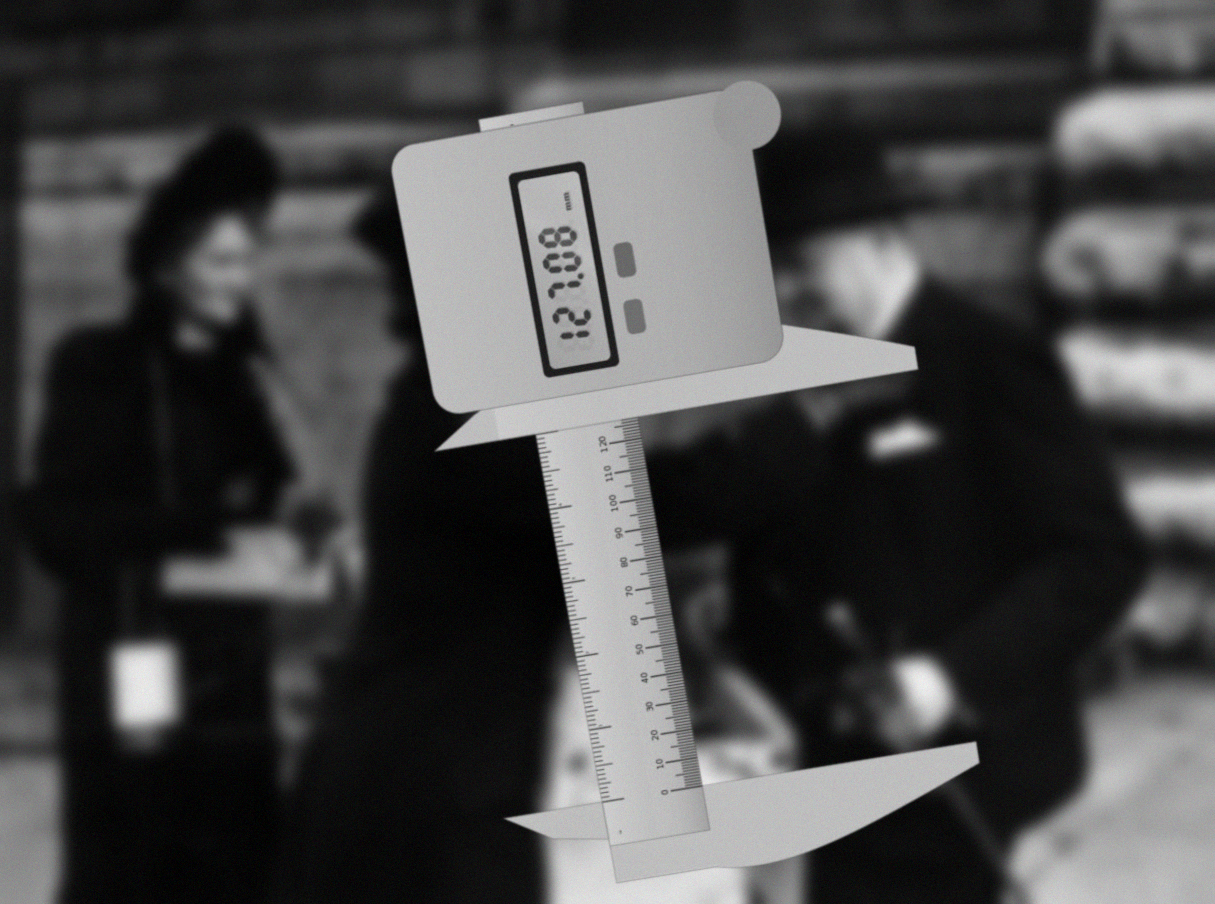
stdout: 127.08 mm
